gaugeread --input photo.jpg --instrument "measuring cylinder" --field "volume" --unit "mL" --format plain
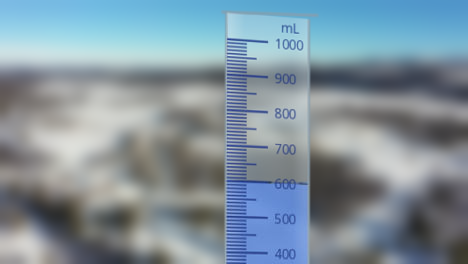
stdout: 600 mL
